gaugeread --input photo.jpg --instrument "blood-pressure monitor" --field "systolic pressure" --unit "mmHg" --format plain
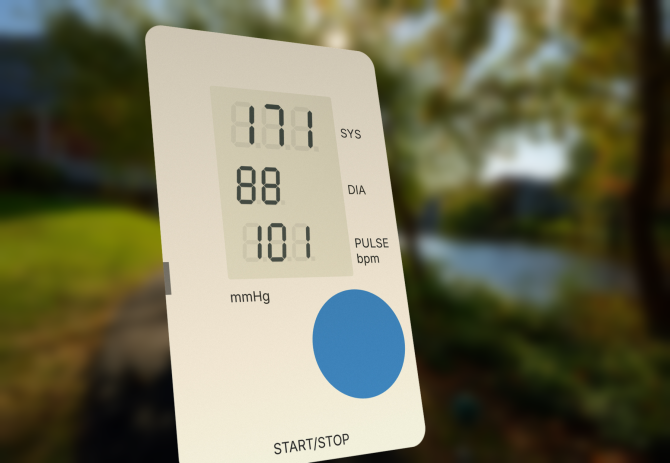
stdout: 171 mmHg
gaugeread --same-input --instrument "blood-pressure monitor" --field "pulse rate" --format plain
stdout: 101 bpm
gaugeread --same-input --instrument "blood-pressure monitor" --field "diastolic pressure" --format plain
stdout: 88 mmHg
